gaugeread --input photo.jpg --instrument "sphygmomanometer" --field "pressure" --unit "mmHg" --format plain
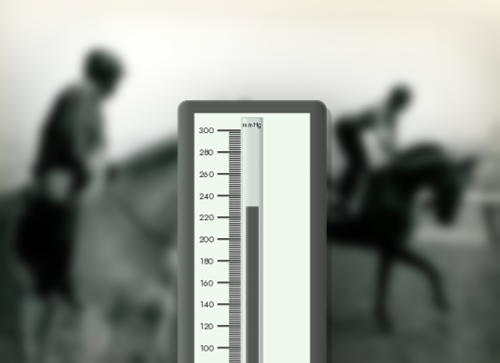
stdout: 230 mmHg
